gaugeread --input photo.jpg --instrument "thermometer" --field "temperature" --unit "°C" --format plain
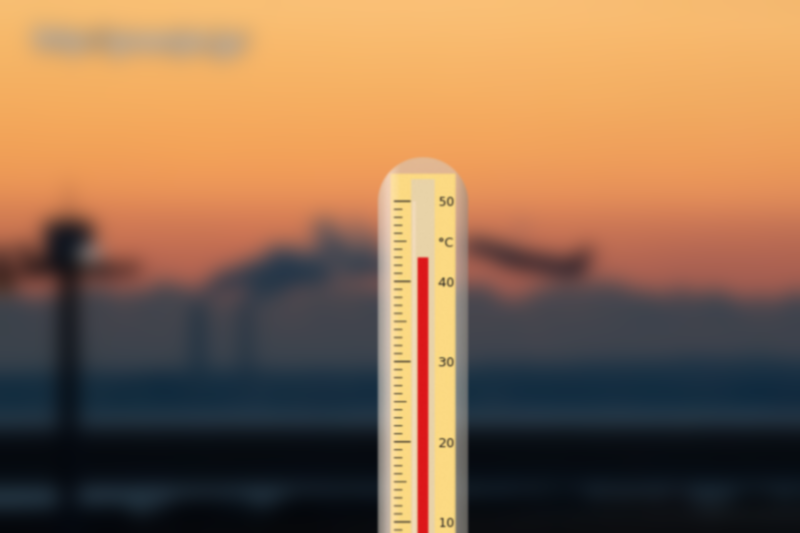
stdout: 43 °C
